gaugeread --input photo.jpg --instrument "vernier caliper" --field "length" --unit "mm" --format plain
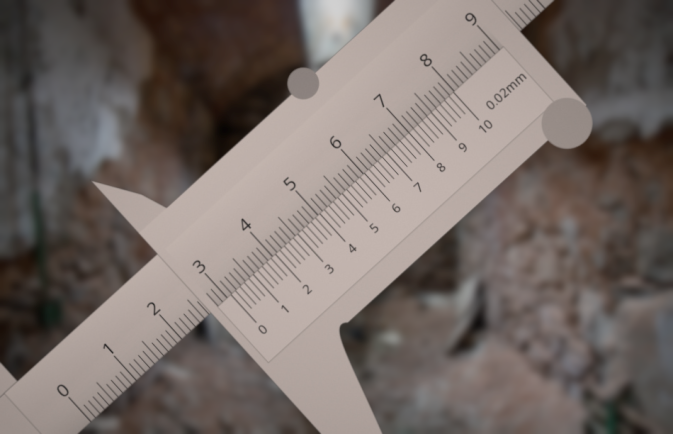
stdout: 30.8 mm
